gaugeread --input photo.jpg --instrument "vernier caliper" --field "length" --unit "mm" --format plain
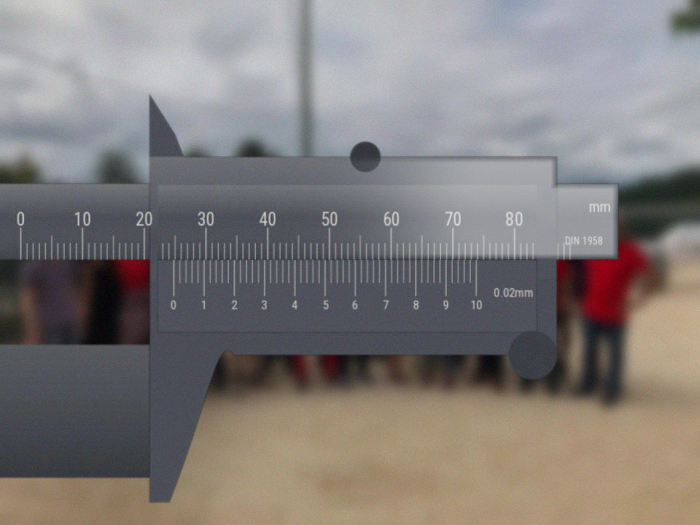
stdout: 24.8 mm
